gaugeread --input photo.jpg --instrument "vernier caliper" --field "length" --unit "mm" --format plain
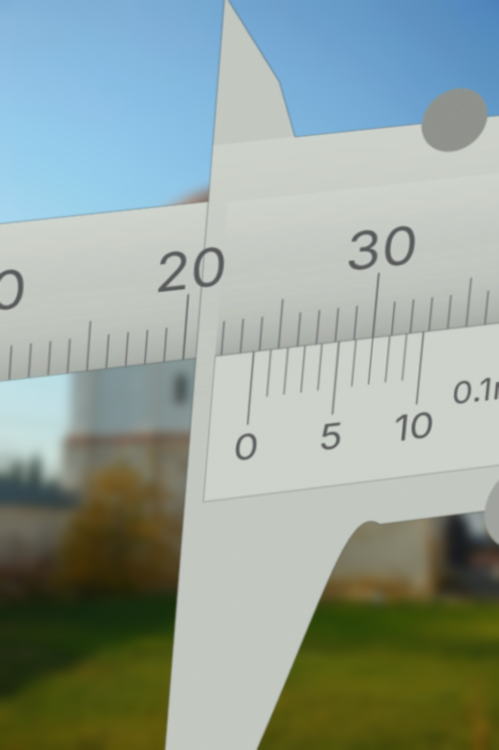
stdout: 23.7 mm
